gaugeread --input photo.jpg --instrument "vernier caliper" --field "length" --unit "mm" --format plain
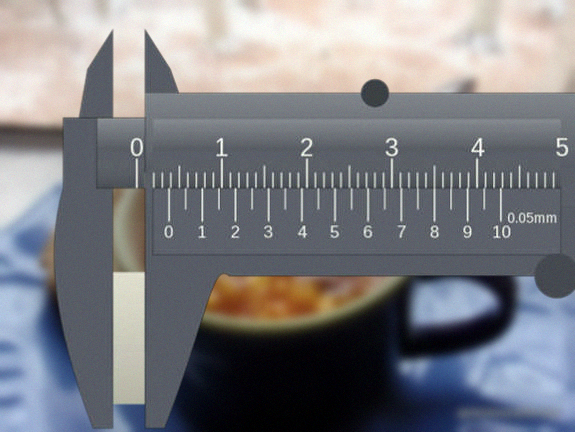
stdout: 3.8 mm
